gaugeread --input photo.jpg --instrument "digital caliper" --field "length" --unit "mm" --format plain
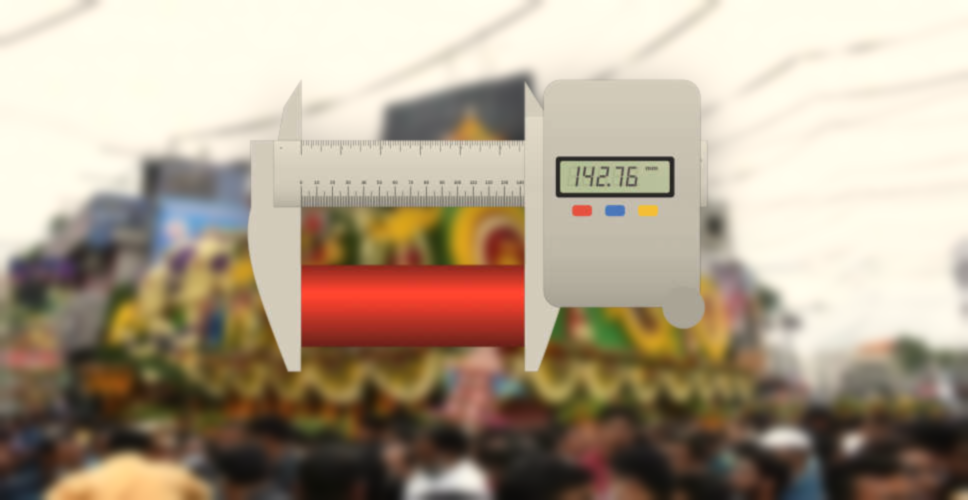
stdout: 142.76 mm
